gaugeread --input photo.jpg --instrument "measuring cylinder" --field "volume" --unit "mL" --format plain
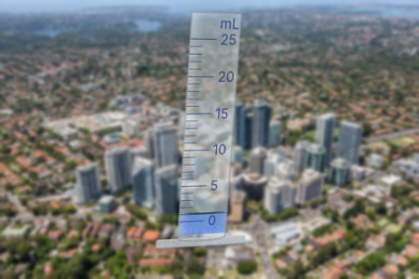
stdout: 1 mL
